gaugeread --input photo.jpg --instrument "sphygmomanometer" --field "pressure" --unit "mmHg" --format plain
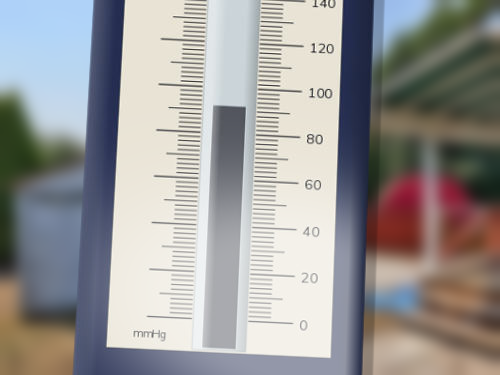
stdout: 92 mmHg
